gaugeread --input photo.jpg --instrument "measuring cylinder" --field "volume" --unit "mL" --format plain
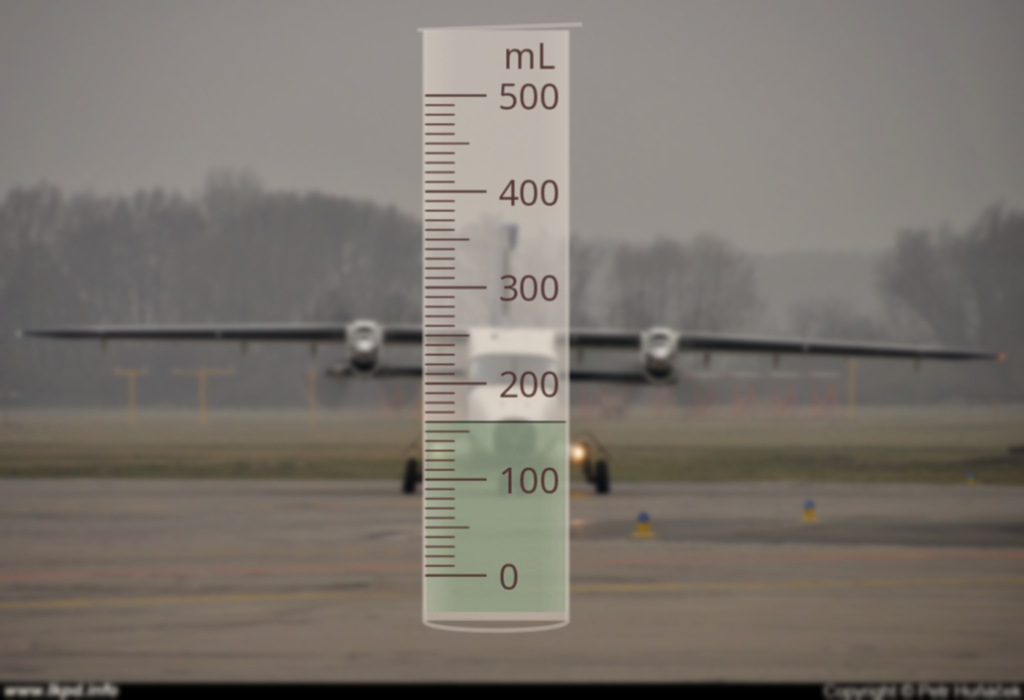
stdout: 160 mL
